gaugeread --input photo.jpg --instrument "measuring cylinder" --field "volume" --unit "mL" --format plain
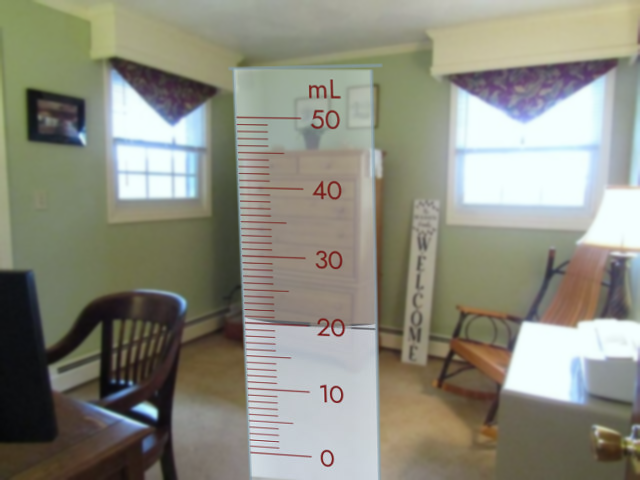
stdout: 20 mL
